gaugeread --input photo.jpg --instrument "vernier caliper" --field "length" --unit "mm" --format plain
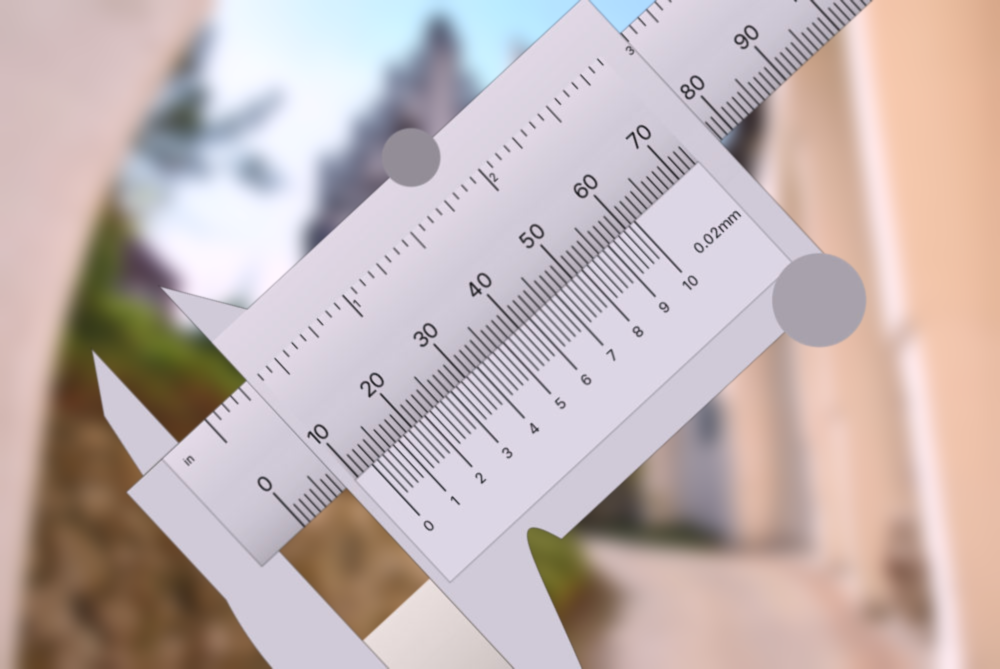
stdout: 12.6 mm
